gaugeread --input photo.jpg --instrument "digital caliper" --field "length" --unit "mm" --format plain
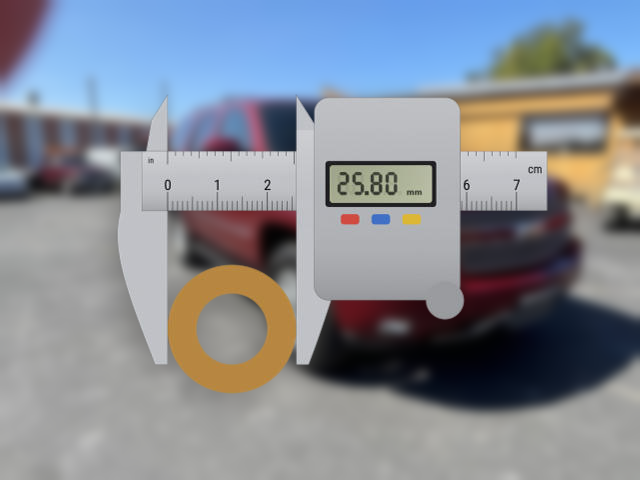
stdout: 25.80 mm
